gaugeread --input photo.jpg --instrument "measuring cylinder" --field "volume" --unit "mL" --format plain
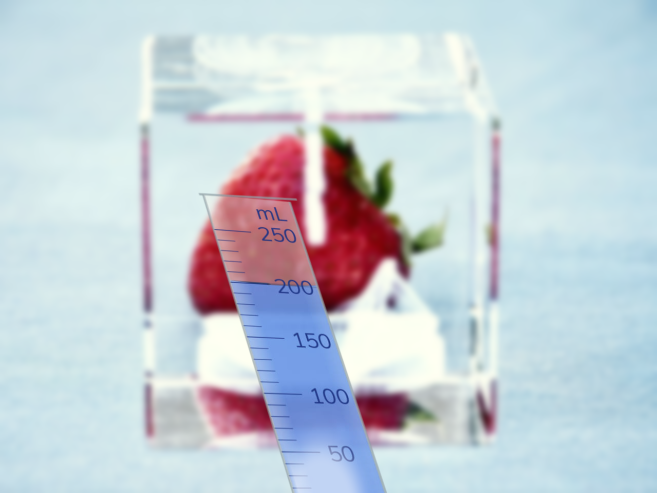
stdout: 200 mL
